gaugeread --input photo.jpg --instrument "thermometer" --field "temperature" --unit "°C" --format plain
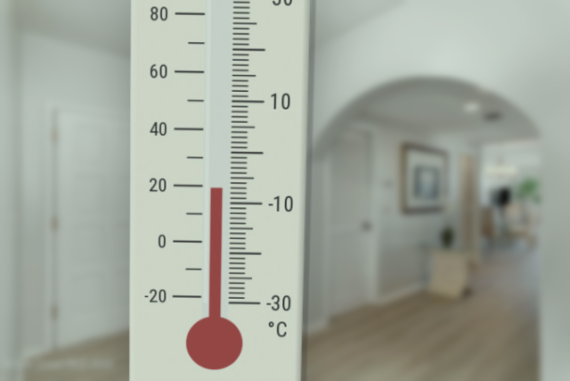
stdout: -7 °C
